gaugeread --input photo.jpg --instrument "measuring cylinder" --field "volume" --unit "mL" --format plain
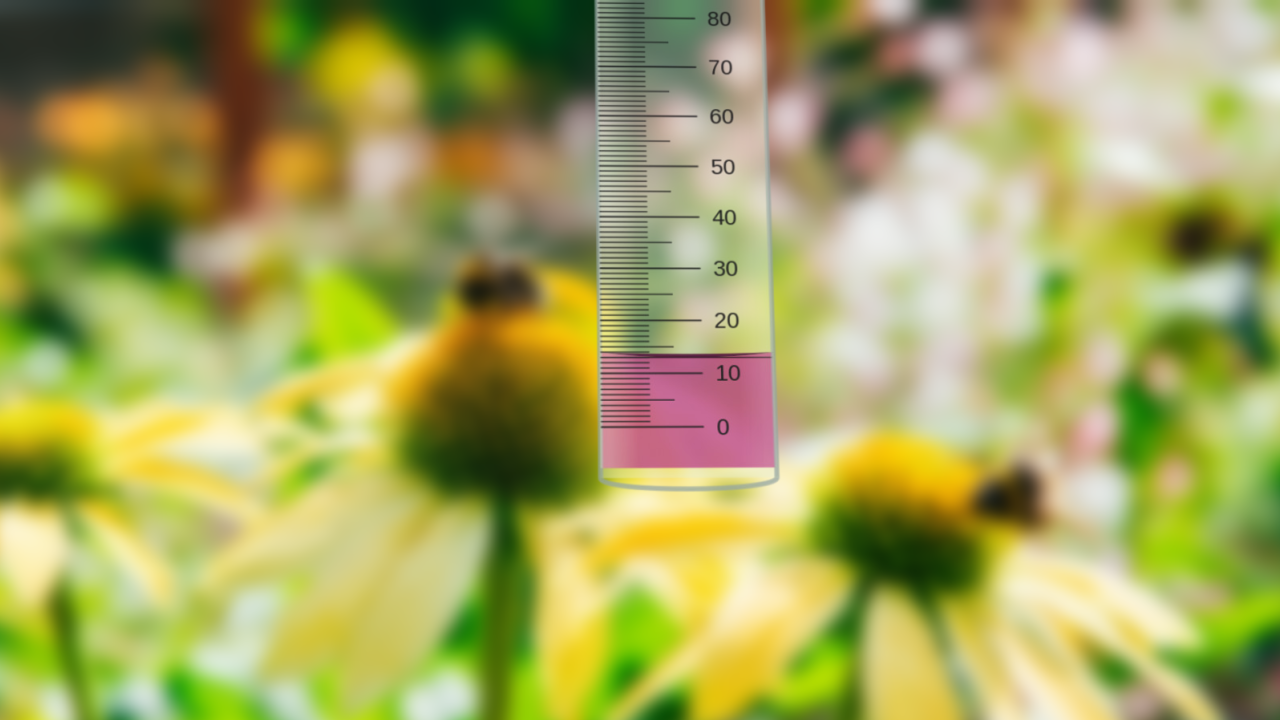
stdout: 13 mL
